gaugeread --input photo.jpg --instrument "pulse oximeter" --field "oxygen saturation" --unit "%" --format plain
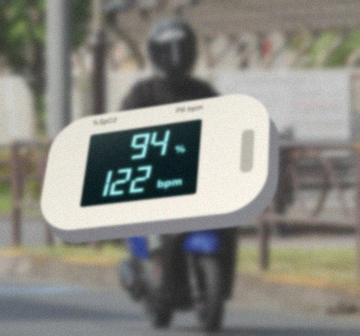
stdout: 94 %
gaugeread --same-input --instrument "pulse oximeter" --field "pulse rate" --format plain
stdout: 122 bpm
